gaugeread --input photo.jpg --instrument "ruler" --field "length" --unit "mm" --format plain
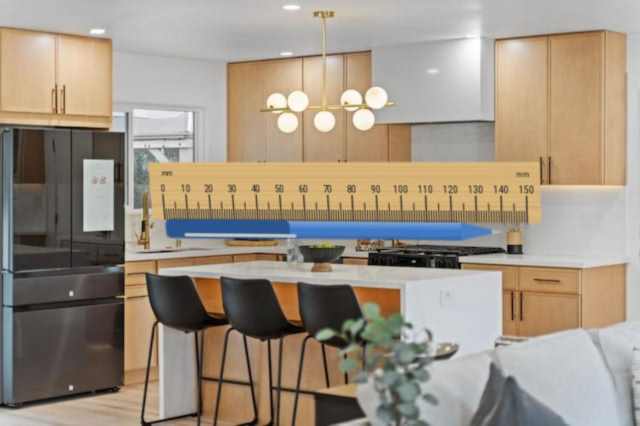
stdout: 140 mm
